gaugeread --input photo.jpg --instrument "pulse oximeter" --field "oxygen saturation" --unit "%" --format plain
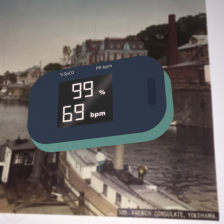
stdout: 99 %
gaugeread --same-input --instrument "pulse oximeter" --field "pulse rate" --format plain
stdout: 69 bpm
